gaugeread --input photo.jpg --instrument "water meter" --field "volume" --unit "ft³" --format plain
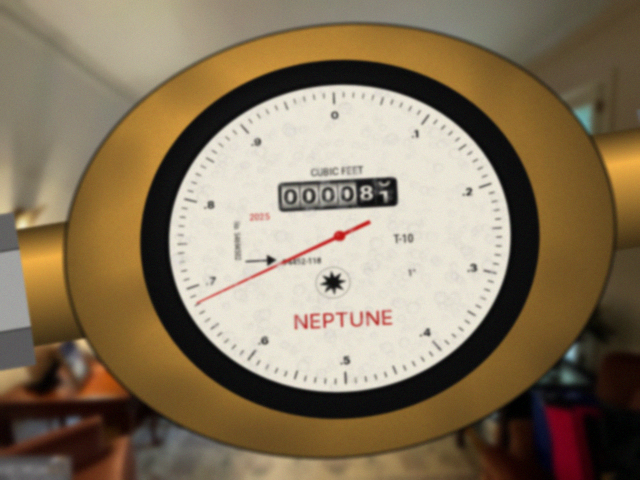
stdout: 80.68 ft³
